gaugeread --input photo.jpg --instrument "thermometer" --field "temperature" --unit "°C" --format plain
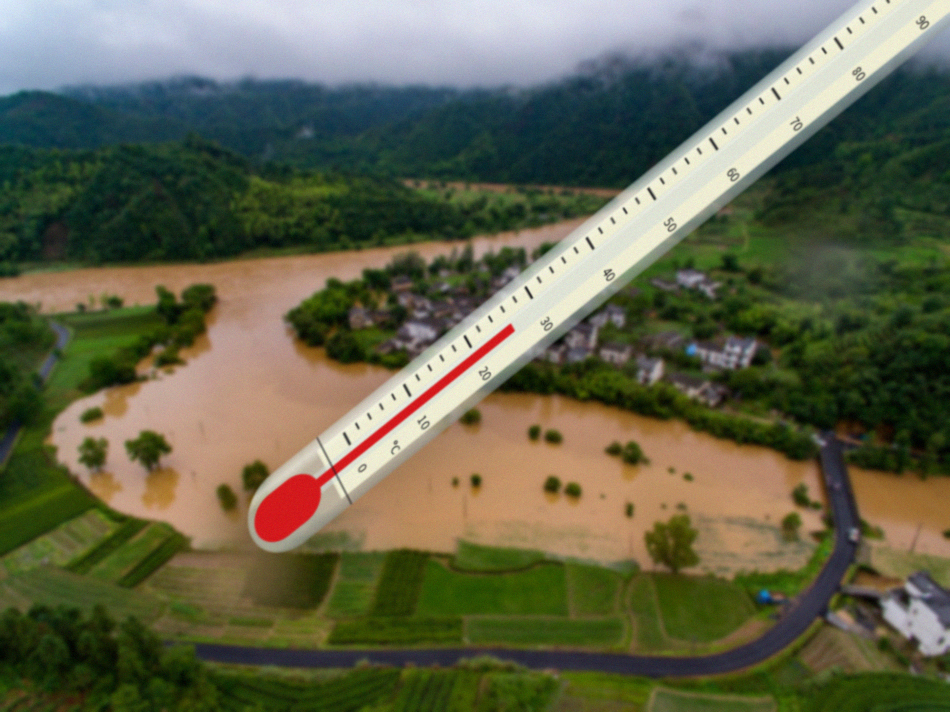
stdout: 26 °C
